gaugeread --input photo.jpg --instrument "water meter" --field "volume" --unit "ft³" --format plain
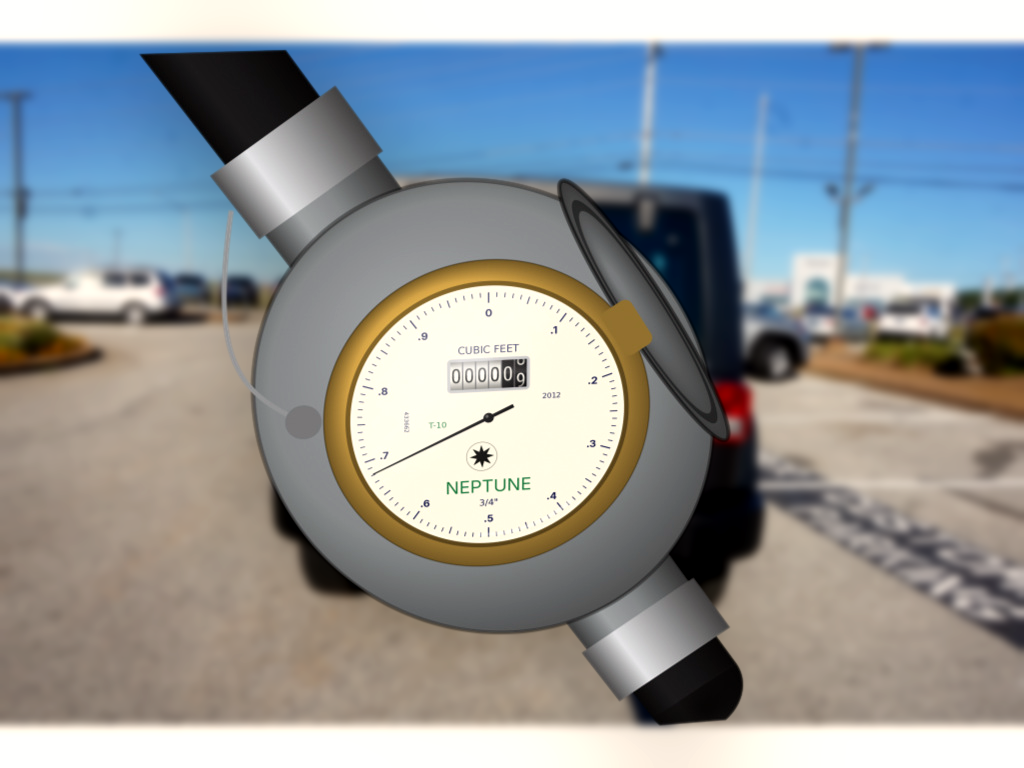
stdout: 8.68 ft³
